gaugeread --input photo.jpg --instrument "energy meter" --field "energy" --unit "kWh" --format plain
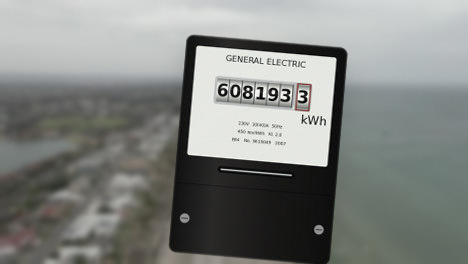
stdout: 608193.3 kWh
